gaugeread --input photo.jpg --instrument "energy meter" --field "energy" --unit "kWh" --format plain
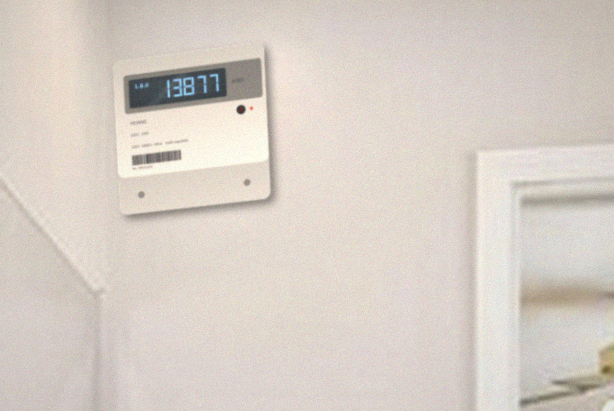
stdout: 13877 kWh
